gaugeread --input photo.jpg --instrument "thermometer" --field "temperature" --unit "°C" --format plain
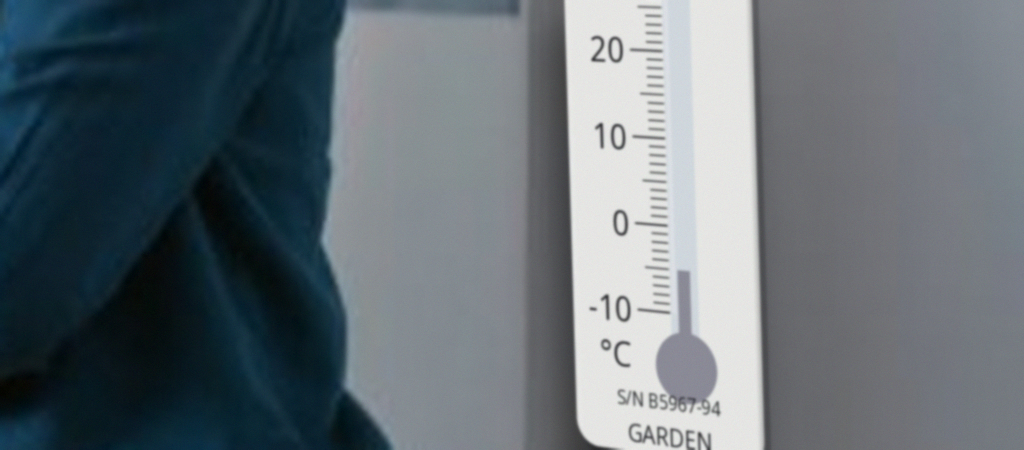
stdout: -5 °C
